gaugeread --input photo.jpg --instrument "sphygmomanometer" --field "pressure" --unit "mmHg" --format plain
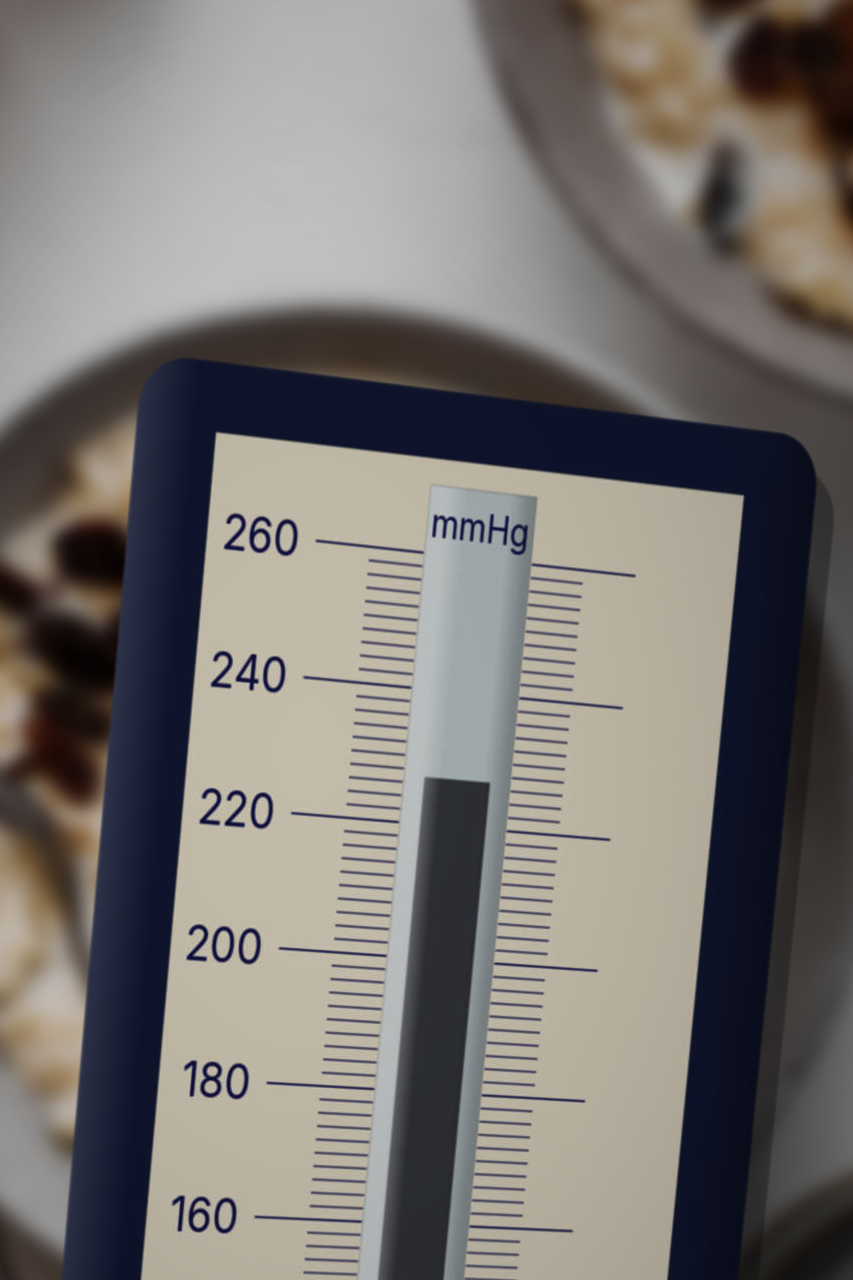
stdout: 227 mmHg
